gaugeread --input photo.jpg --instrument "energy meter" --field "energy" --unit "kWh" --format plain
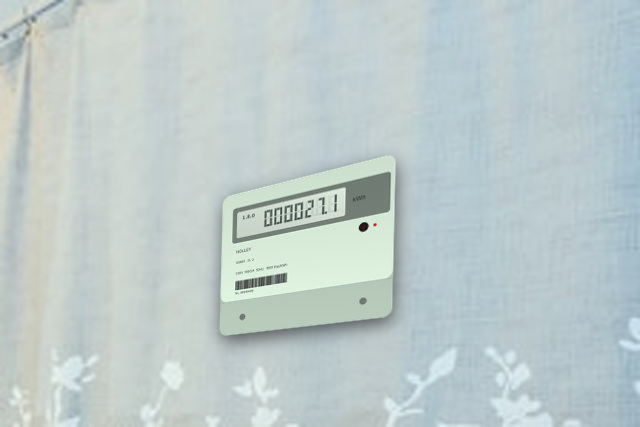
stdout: 27.1 kWh
